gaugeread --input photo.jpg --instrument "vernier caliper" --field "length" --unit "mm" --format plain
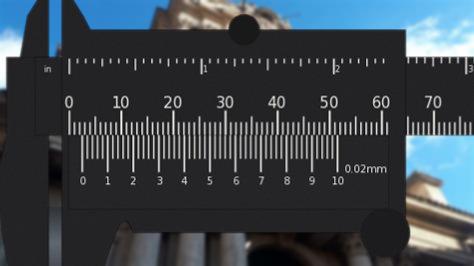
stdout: 2.5 mm
